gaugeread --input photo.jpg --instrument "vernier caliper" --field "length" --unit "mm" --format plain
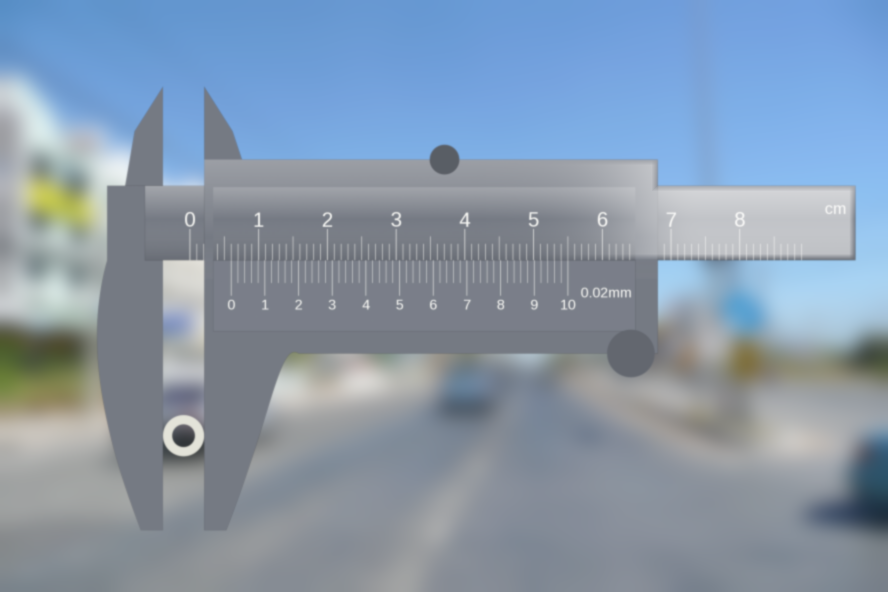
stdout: 6.0 mm
